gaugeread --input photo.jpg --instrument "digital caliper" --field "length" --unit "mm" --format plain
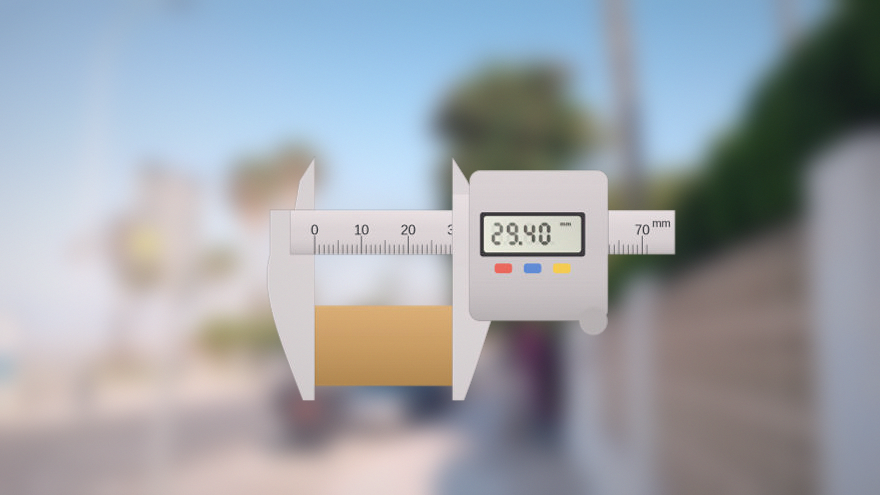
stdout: 29.40 mm
